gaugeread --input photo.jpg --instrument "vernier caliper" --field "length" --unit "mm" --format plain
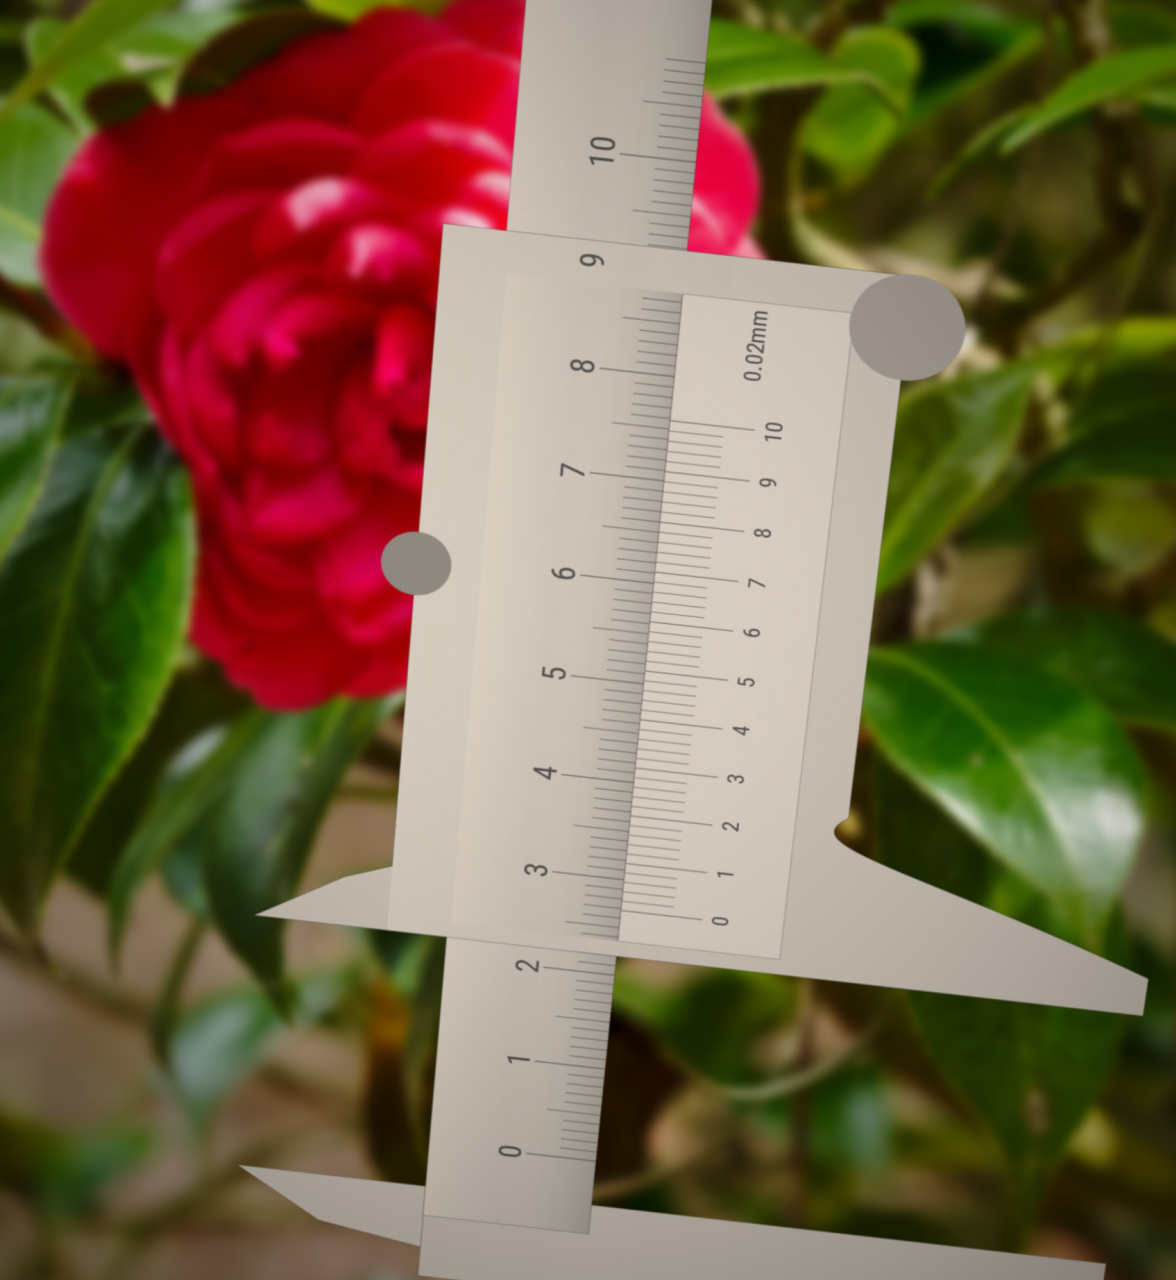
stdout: 26.8 mm
